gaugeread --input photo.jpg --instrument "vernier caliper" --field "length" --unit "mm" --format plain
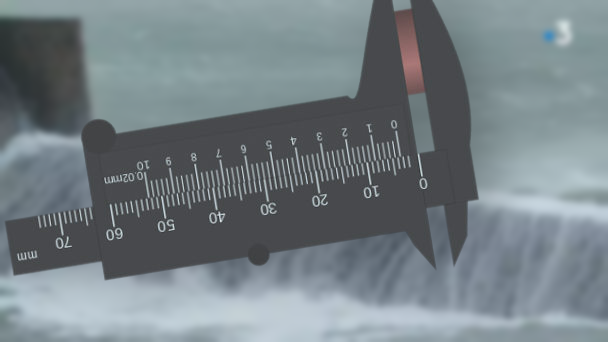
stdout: 3.5 mm
